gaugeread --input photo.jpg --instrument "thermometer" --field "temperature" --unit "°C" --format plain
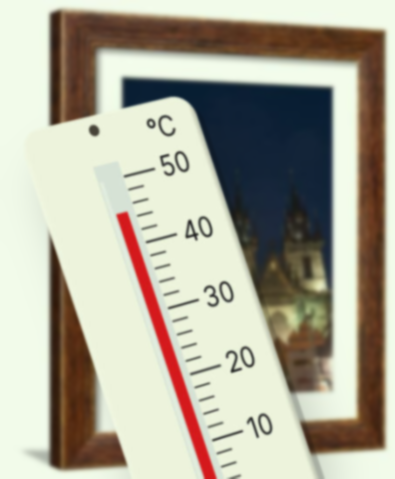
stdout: 45 °C
